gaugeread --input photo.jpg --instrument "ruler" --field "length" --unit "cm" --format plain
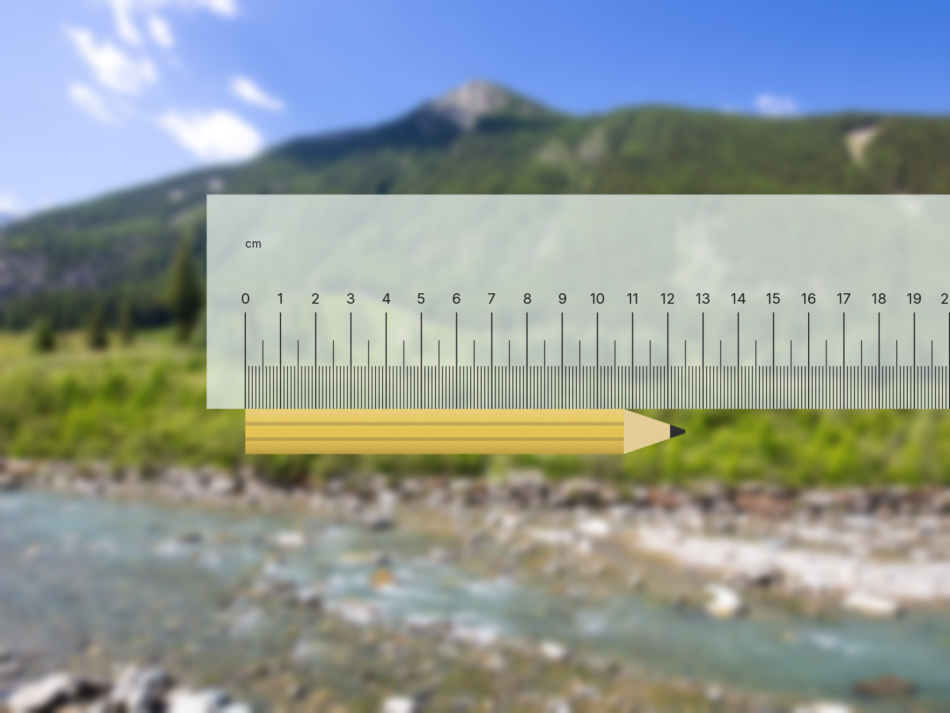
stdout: 12.5 cm
